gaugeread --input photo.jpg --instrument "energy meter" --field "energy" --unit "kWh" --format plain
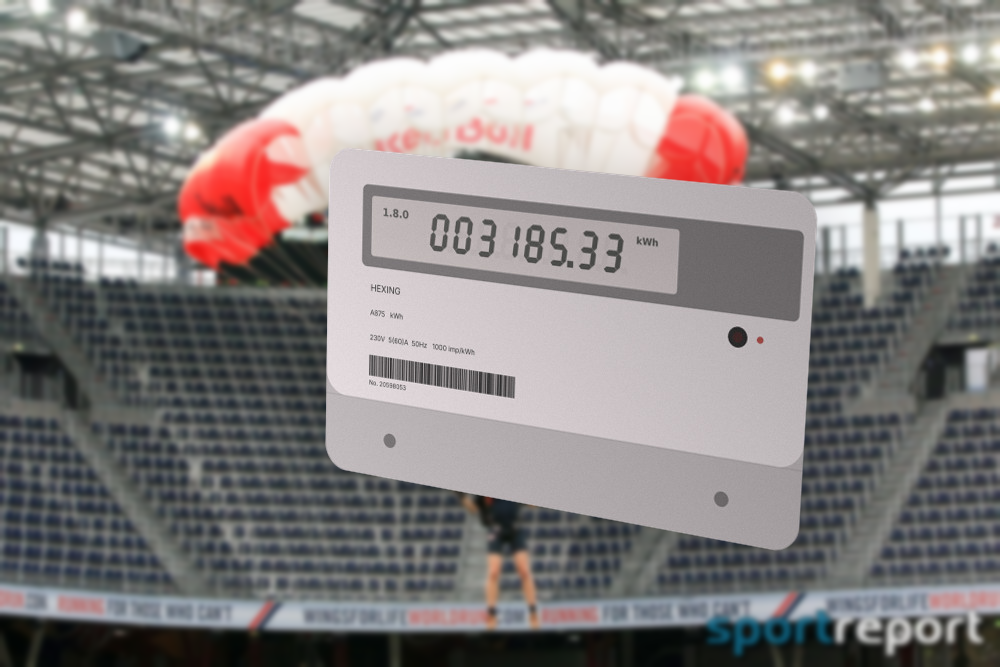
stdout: 3185.33 kWh
